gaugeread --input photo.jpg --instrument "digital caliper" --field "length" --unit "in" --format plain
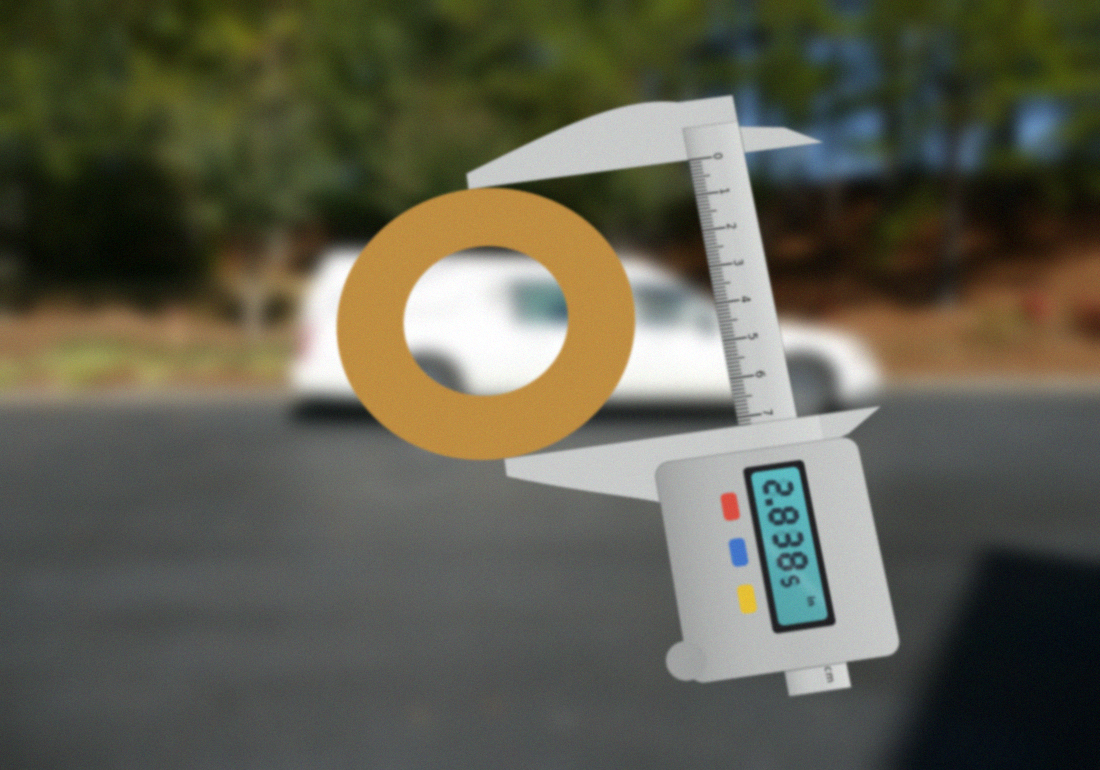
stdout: 2.8385 in
